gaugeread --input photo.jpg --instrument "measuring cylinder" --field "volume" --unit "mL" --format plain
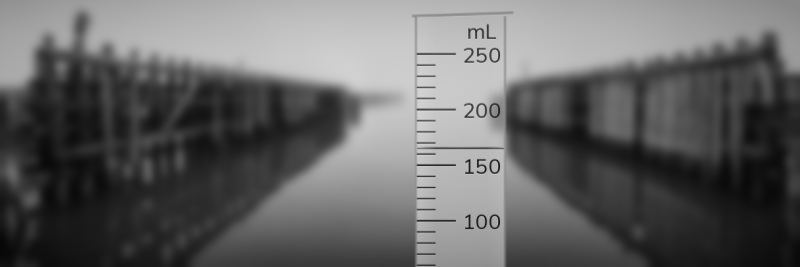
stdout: 165 mL
